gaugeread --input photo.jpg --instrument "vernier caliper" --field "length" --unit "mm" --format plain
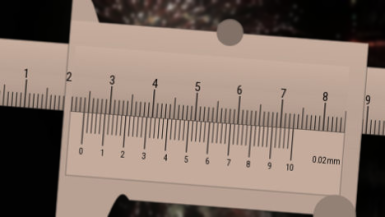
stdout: 24.0 mm
